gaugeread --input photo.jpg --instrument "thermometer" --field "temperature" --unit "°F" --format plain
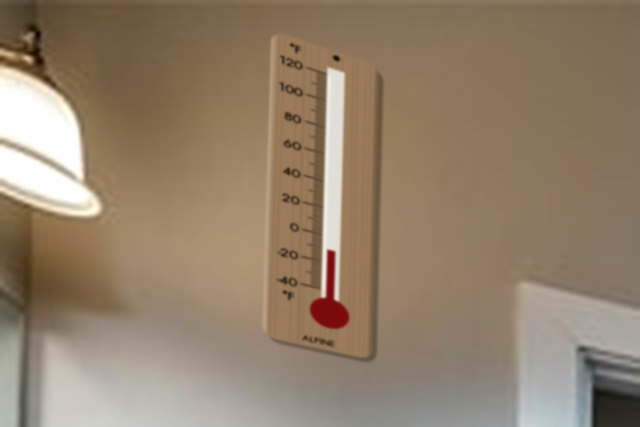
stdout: -10 °F
